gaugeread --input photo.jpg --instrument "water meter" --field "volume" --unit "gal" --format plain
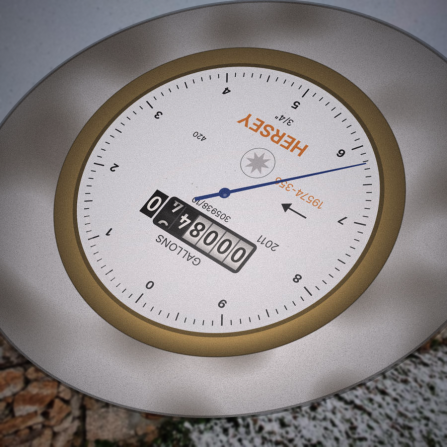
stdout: 8436.2 gal
